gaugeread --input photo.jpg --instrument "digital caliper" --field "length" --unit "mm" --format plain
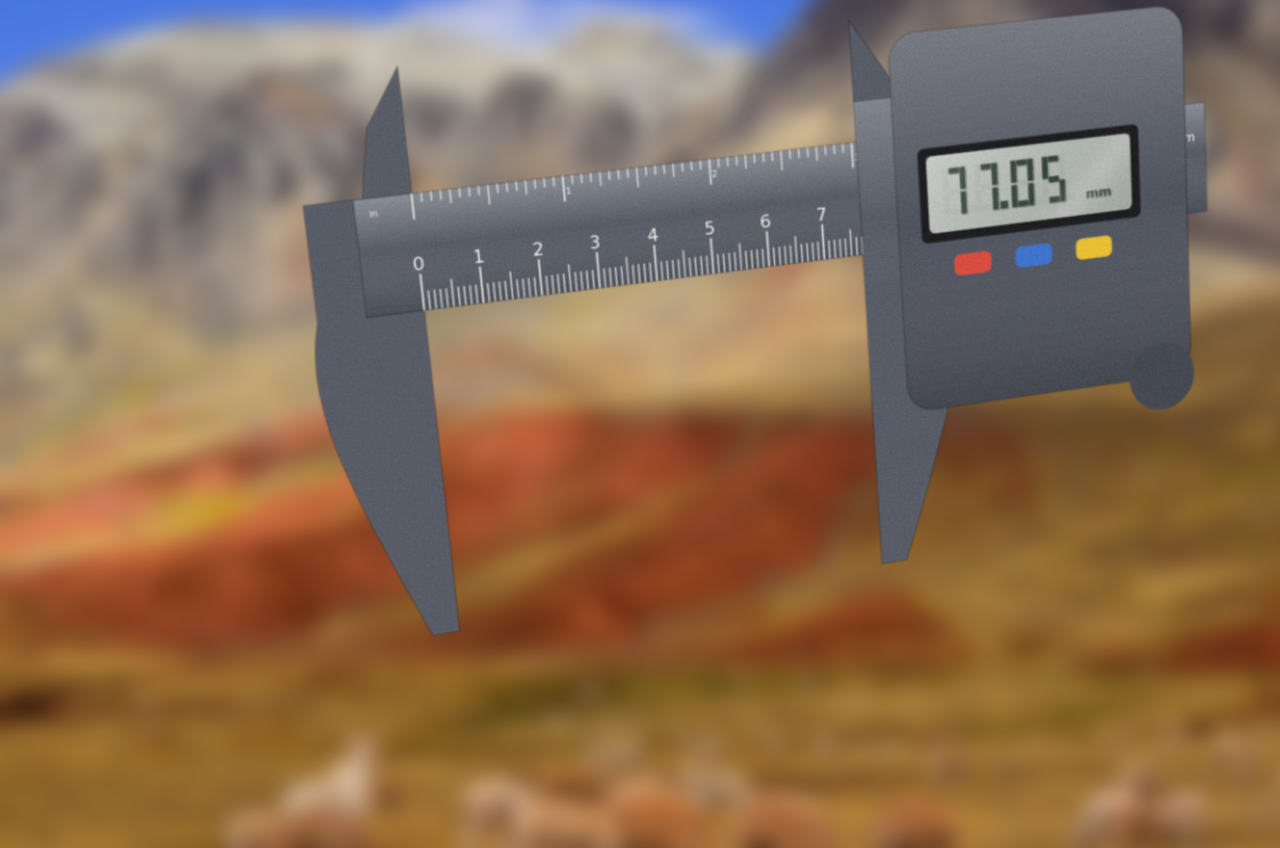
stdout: 77.05 mm
